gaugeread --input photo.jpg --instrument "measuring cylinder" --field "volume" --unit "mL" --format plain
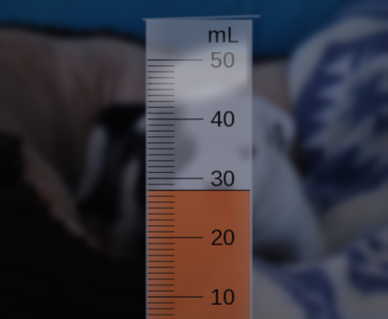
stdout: 28 mL
